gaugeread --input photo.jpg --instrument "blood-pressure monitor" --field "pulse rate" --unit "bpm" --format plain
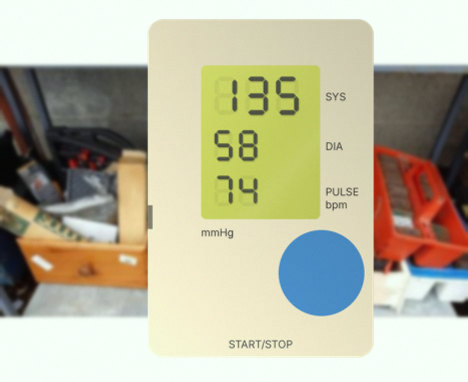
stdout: 74 bpm
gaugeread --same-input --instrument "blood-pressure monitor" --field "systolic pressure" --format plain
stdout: 135 mmHg
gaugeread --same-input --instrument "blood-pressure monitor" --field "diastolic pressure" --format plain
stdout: 58 mmHg
